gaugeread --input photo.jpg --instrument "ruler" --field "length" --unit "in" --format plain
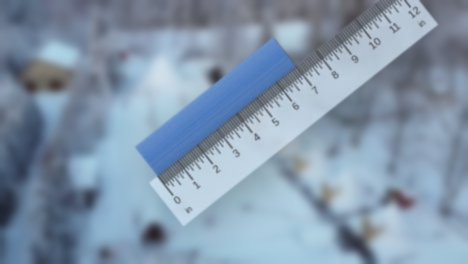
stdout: 7 in
